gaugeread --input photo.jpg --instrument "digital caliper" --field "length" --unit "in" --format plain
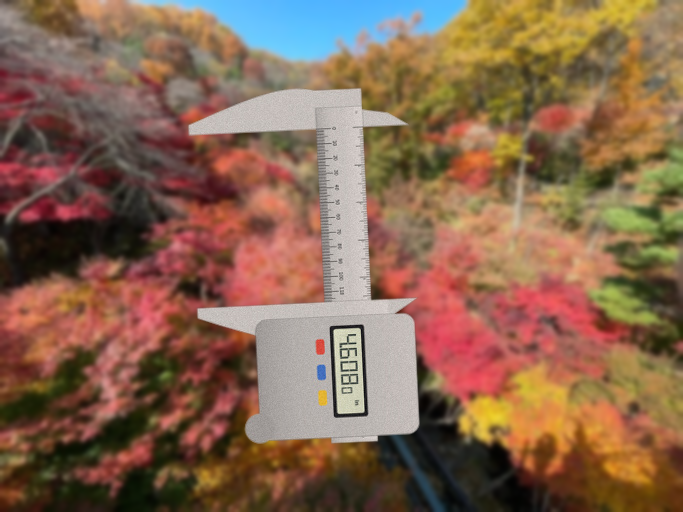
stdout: 4.6080 in
